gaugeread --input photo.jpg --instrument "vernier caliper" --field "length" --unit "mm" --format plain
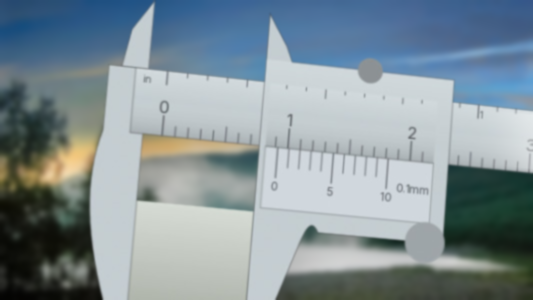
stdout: 9.2 mm
